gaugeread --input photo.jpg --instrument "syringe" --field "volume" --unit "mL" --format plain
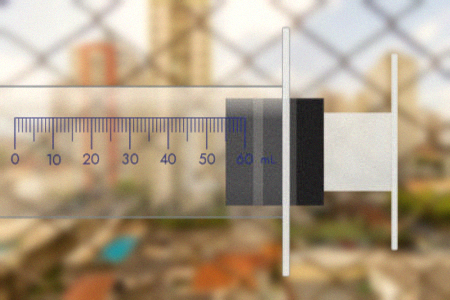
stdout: 55 mL
